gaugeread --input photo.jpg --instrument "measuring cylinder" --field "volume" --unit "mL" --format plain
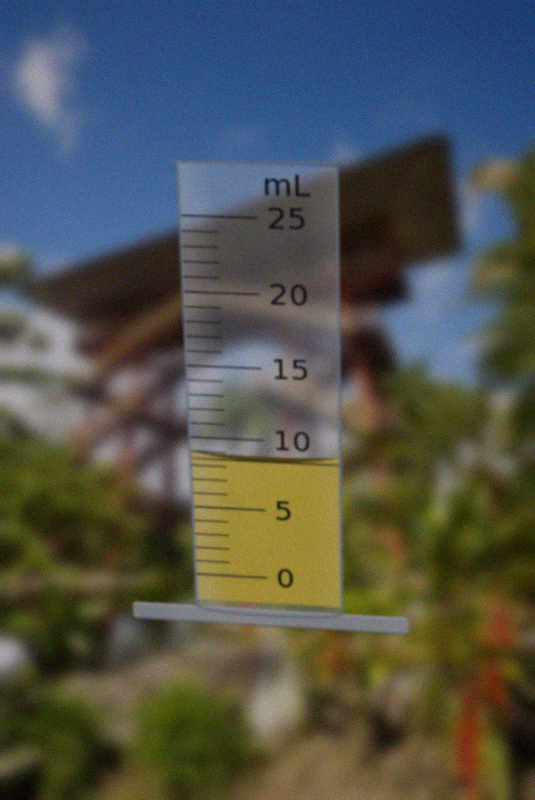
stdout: 8.5 mL
